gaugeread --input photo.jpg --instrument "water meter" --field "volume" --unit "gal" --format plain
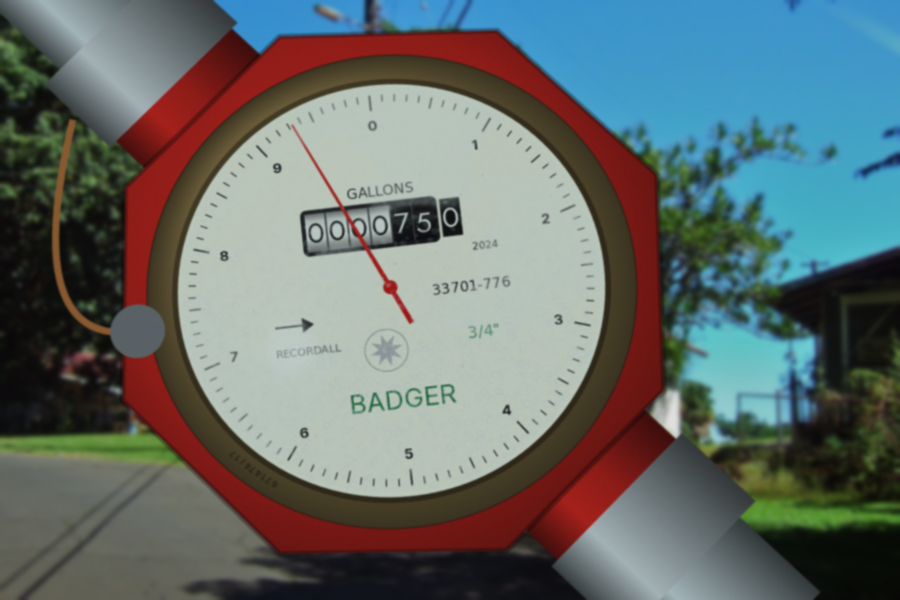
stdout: 749.3 gal
